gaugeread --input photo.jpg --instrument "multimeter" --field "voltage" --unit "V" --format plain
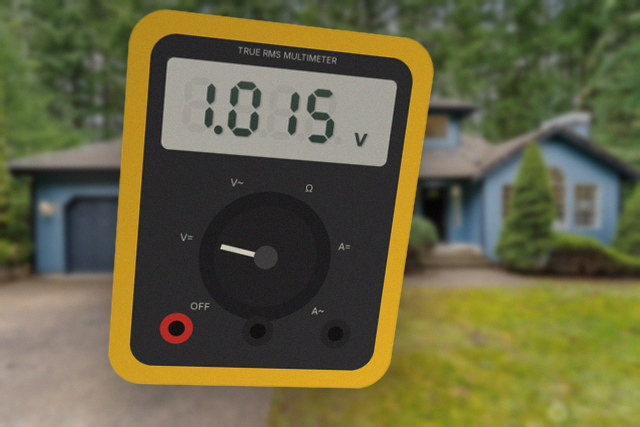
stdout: 1.015 V
